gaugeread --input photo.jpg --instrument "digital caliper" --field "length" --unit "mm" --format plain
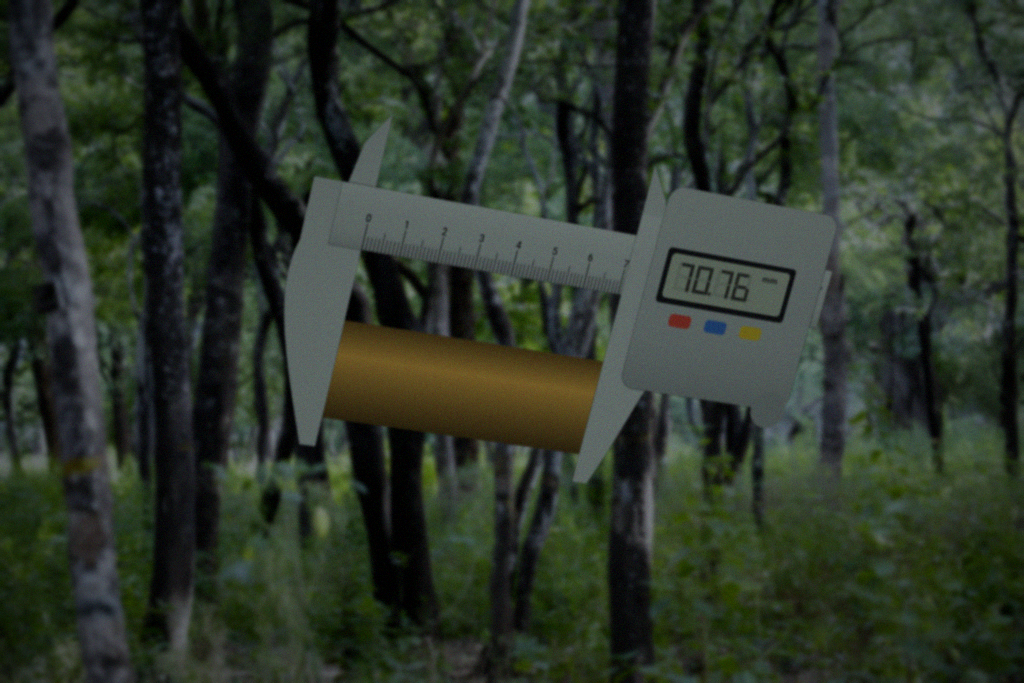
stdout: 70.76 mm
